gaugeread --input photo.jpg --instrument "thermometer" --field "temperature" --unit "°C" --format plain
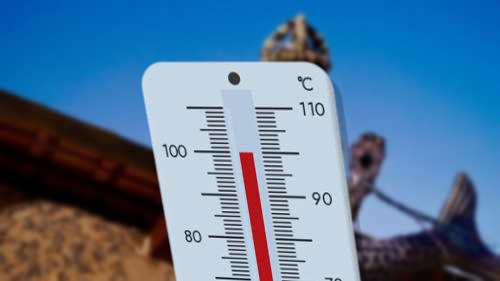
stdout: 100 °C
